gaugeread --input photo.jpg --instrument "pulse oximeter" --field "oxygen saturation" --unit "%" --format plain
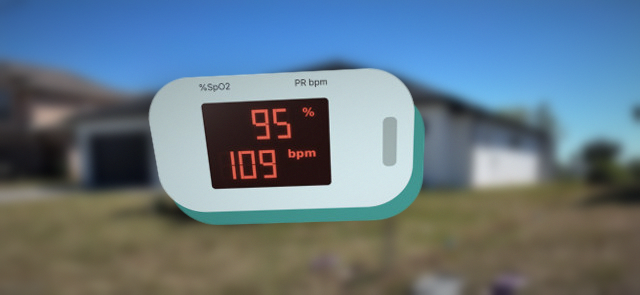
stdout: 95 %
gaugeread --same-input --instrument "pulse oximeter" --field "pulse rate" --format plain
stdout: 109 bpm
